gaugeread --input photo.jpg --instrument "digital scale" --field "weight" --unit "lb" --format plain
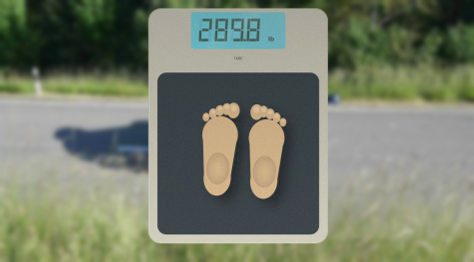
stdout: 289.8 lb
